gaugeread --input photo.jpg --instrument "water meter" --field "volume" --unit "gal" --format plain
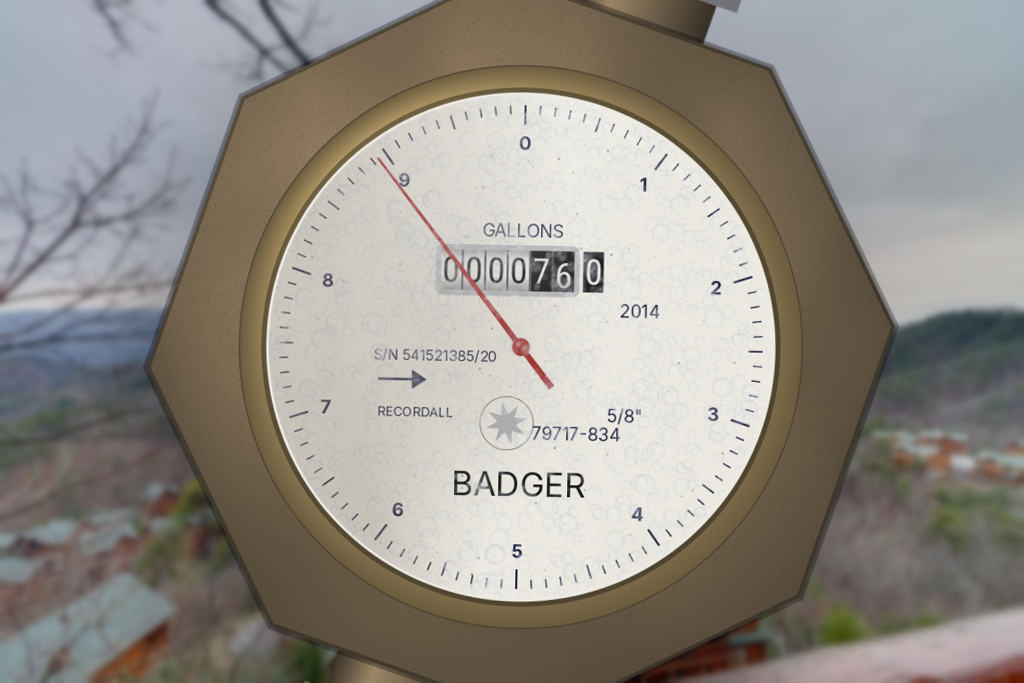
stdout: 758.9 gal
